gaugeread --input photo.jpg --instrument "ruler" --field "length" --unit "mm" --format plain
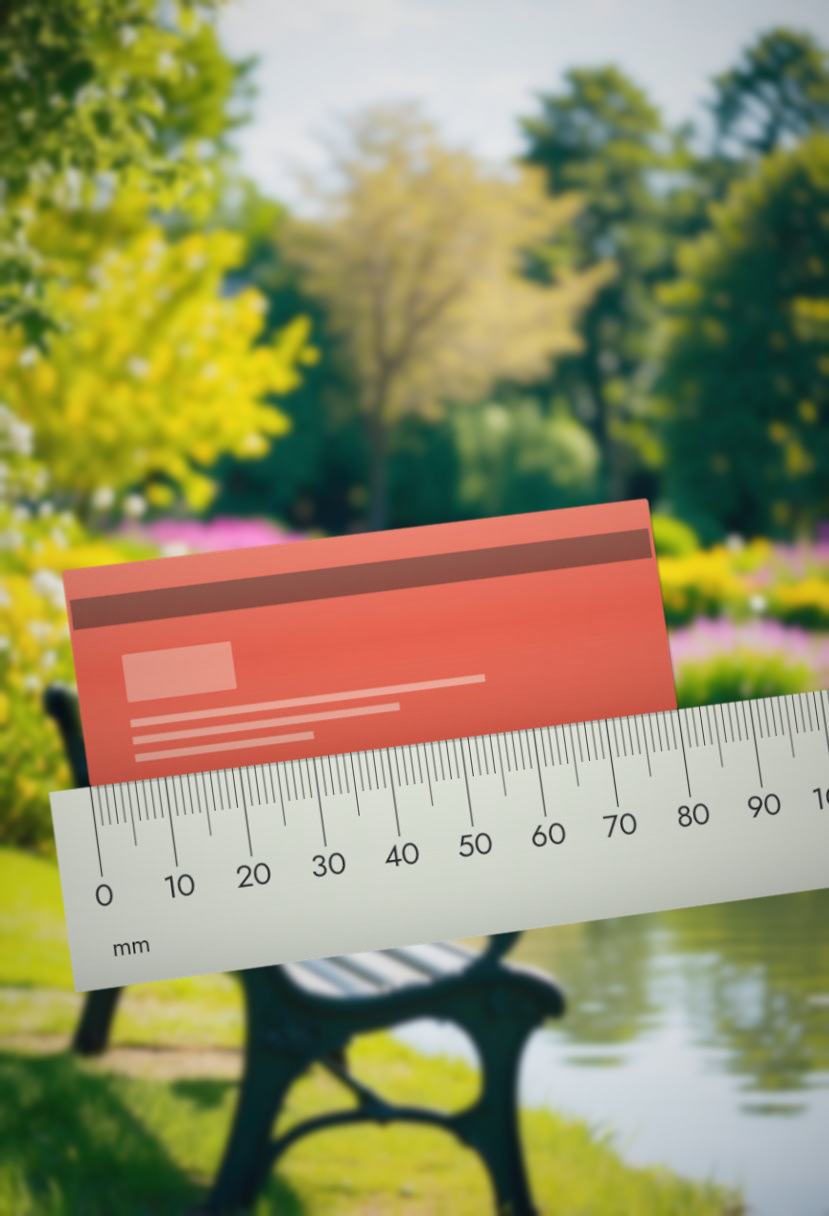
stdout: 80 mm
